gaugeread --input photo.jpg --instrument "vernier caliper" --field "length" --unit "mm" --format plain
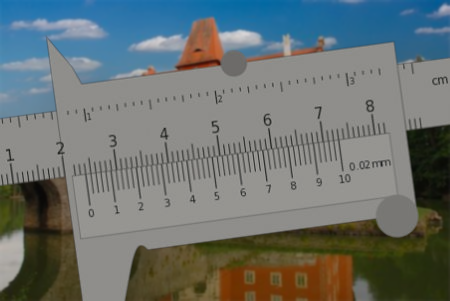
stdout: 24.0 mm
